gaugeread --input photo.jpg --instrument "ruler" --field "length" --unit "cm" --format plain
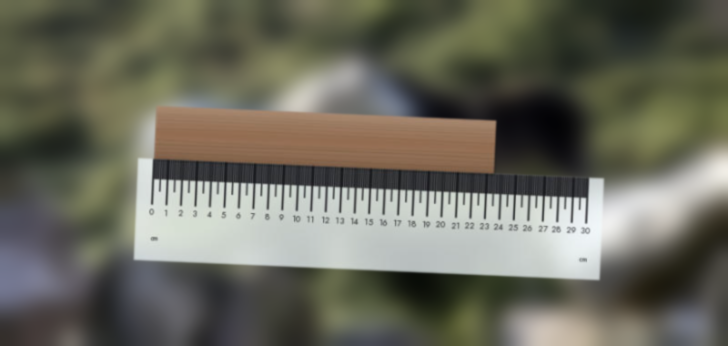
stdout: 23.5 cm
